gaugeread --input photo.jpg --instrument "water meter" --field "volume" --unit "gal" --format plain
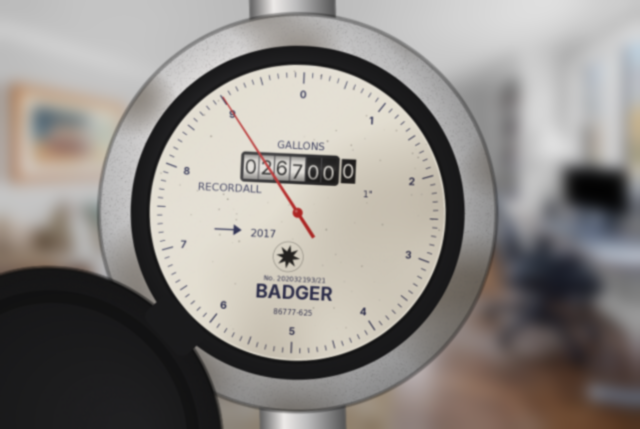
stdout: 266999.0 gal
